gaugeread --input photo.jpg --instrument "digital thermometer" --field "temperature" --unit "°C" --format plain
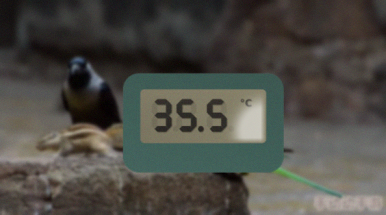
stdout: 35.5 °C
